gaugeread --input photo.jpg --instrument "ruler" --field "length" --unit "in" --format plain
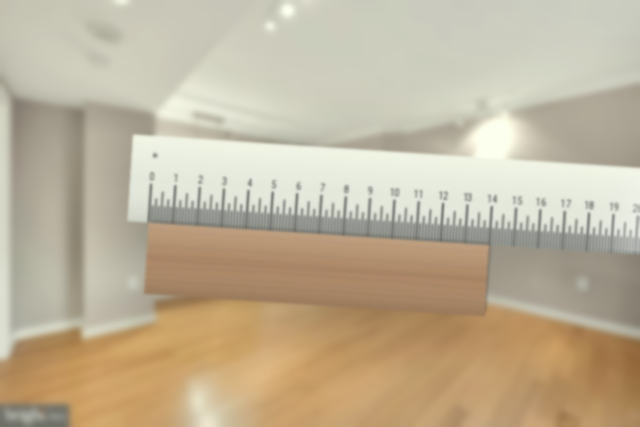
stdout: 14 in
